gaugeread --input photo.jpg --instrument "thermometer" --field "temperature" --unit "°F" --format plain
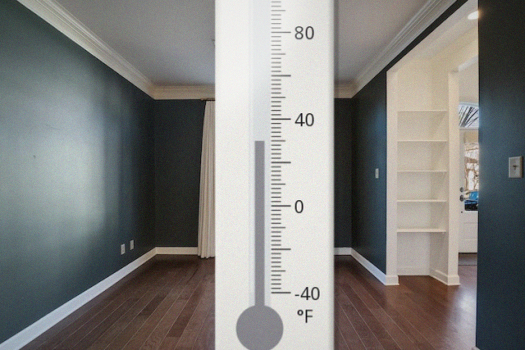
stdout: 30 °F
